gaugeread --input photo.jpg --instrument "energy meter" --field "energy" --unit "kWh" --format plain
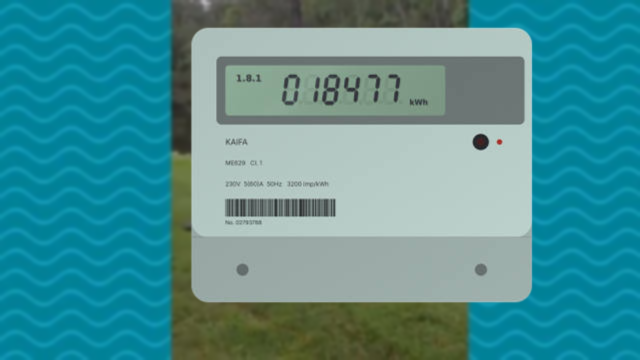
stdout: 18477 kWh
